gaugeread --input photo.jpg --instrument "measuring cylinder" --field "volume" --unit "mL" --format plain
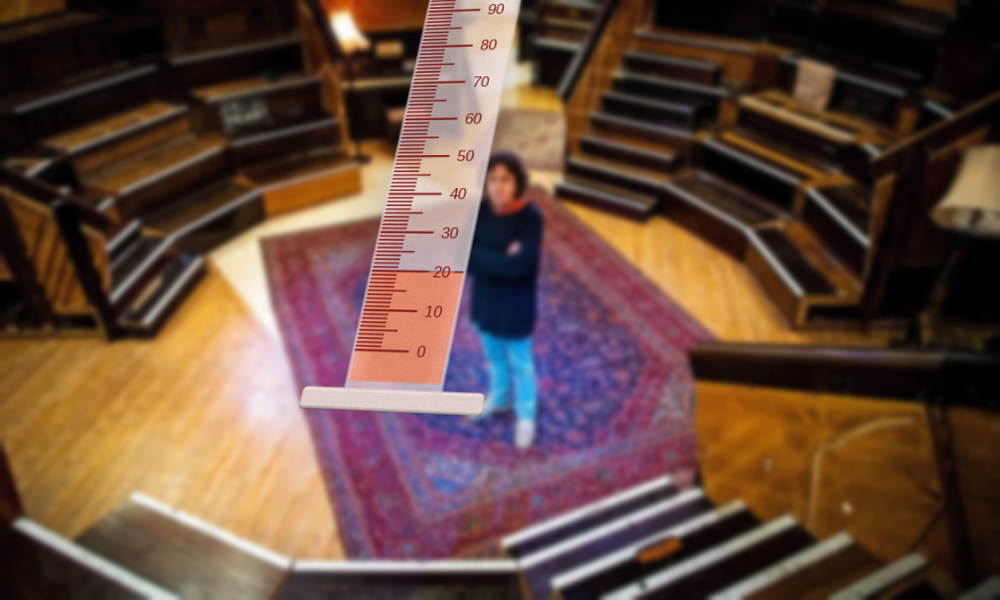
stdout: 20 mL
